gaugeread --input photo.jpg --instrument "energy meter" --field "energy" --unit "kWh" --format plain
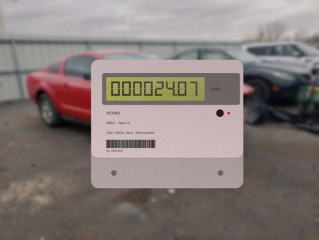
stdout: 24.07 kWh
